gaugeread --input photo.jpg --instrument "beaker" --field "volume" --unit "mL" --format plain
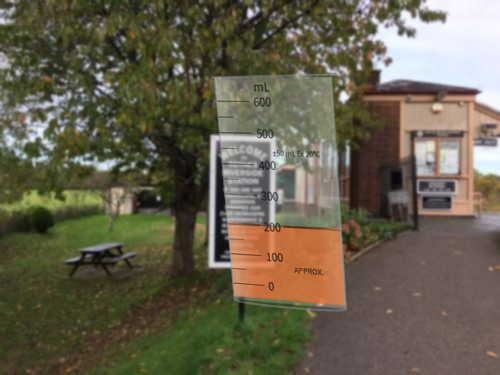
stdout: 200 mL
